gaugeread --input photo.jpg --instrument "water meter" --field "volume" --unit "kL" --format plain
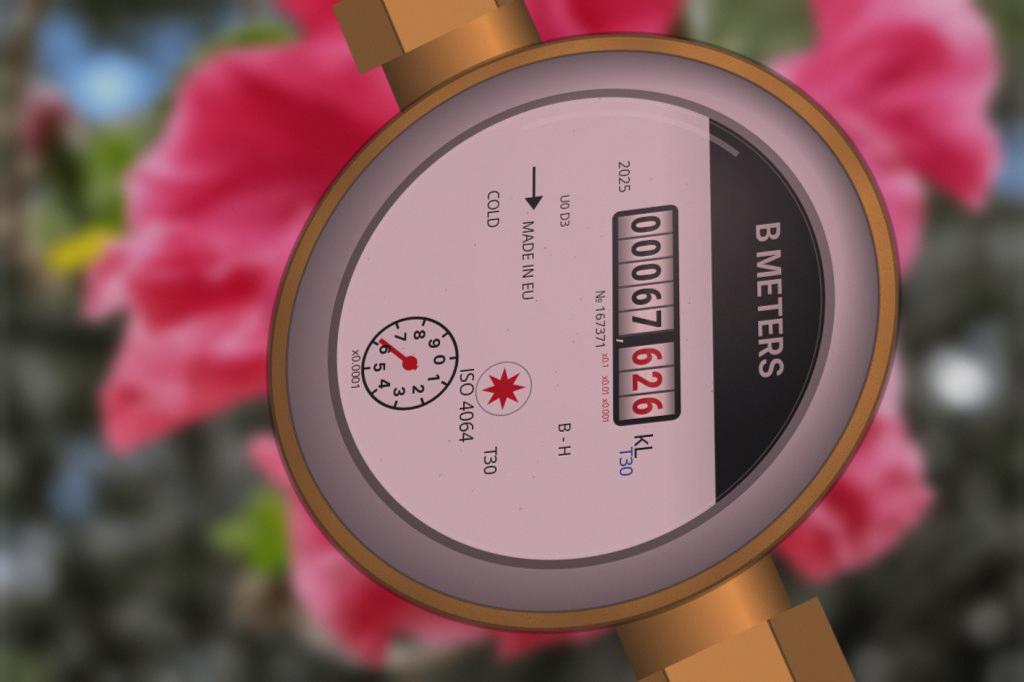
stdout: 67.6266 kL
